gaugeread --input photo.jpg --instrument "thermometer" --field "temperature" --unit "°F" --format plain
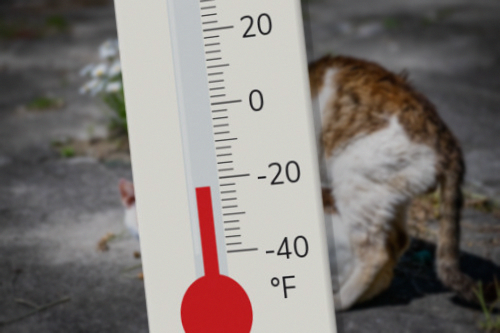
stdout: -22 °F
